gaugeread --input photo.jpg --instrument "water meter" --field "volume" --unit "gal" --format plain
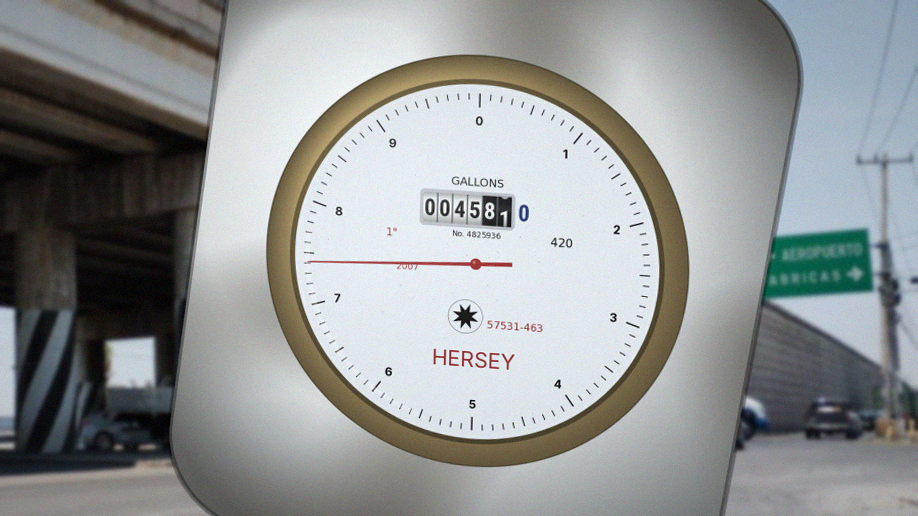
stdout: 45807.4 gal
